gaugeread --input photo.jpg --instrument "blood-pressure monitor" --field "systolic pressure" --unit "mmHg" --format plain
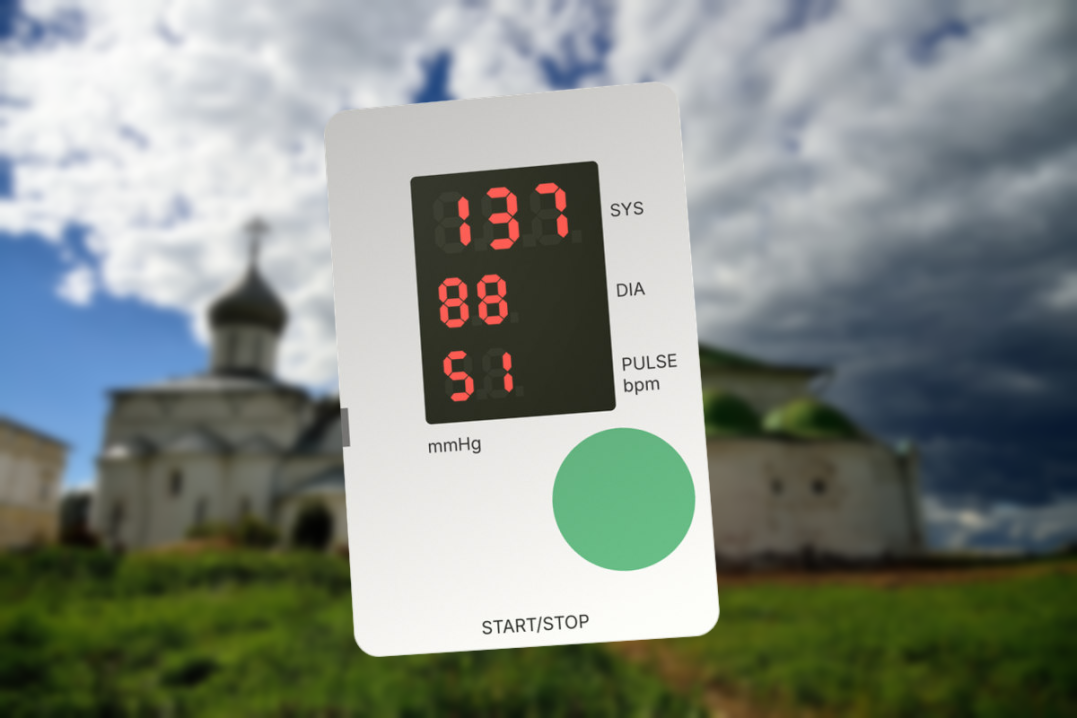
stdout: 137 mmHg
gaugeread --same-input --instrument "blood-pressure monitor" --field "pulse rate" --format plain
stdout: 51 bpm
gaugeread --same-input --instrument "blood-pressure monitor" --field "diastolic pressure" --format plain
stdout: 88 mmHg
